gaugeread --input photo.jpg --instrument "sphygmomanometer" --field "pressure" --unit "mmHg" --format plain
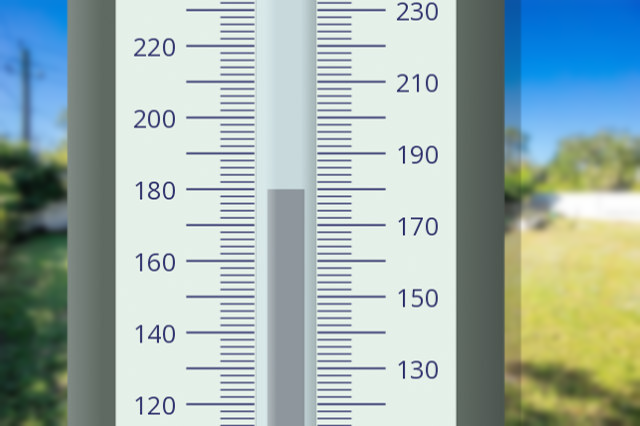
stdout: 180 mmHg
